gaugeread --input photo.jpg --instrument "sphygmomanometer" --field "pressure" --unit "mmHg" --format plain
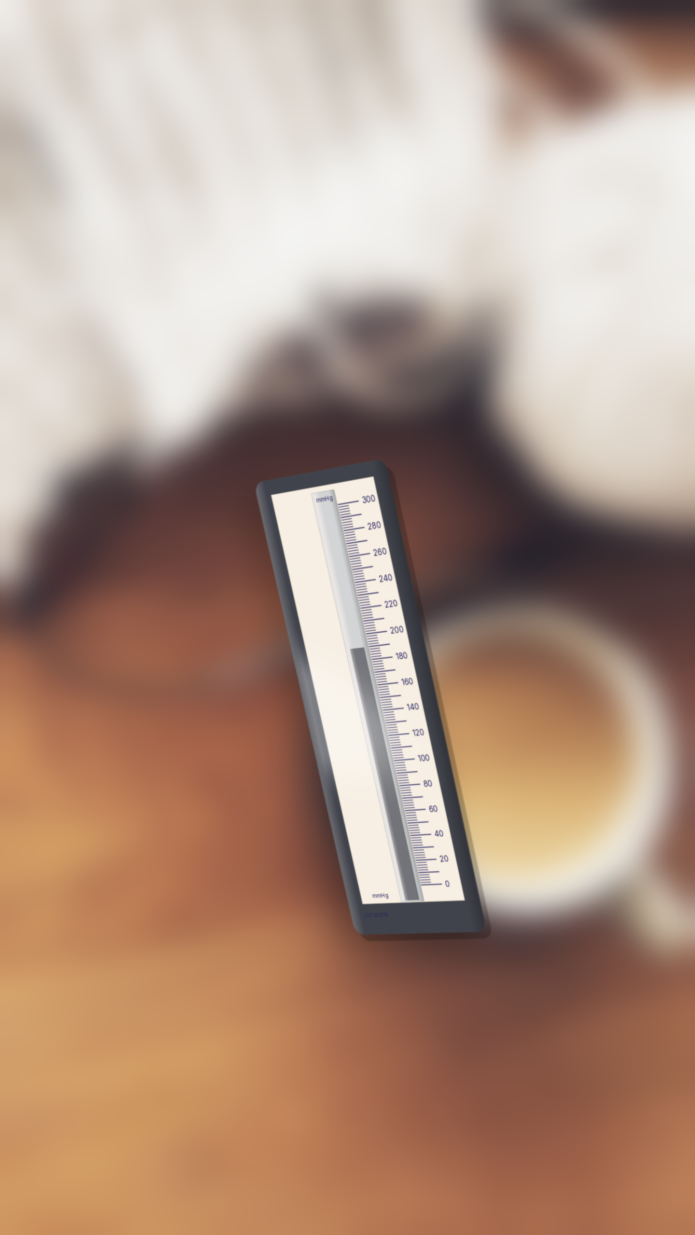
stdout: 190 mmHg
